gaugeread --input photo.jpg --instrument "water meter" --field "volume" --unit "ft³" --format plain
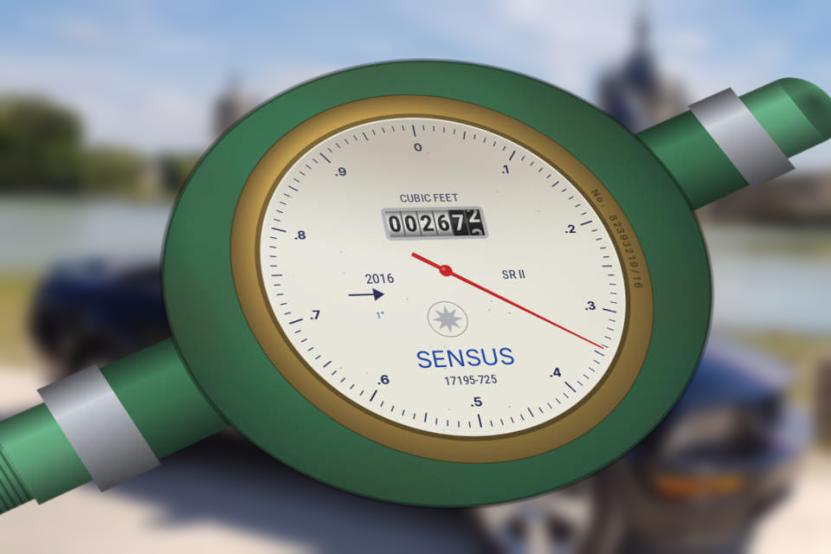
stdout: 2672.34 ft³
